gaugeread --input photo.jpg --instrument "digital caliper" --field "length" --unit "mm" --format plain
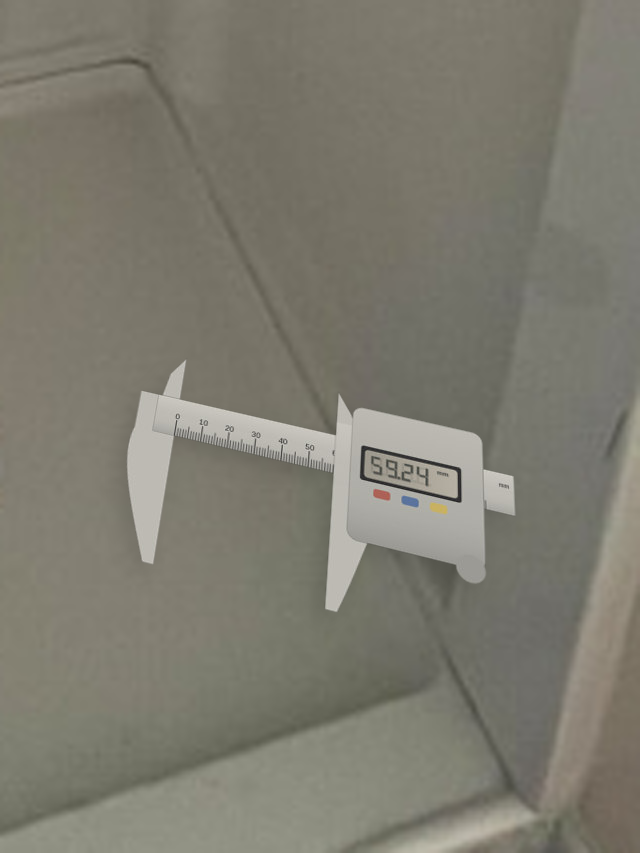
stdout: 59.24 mm
